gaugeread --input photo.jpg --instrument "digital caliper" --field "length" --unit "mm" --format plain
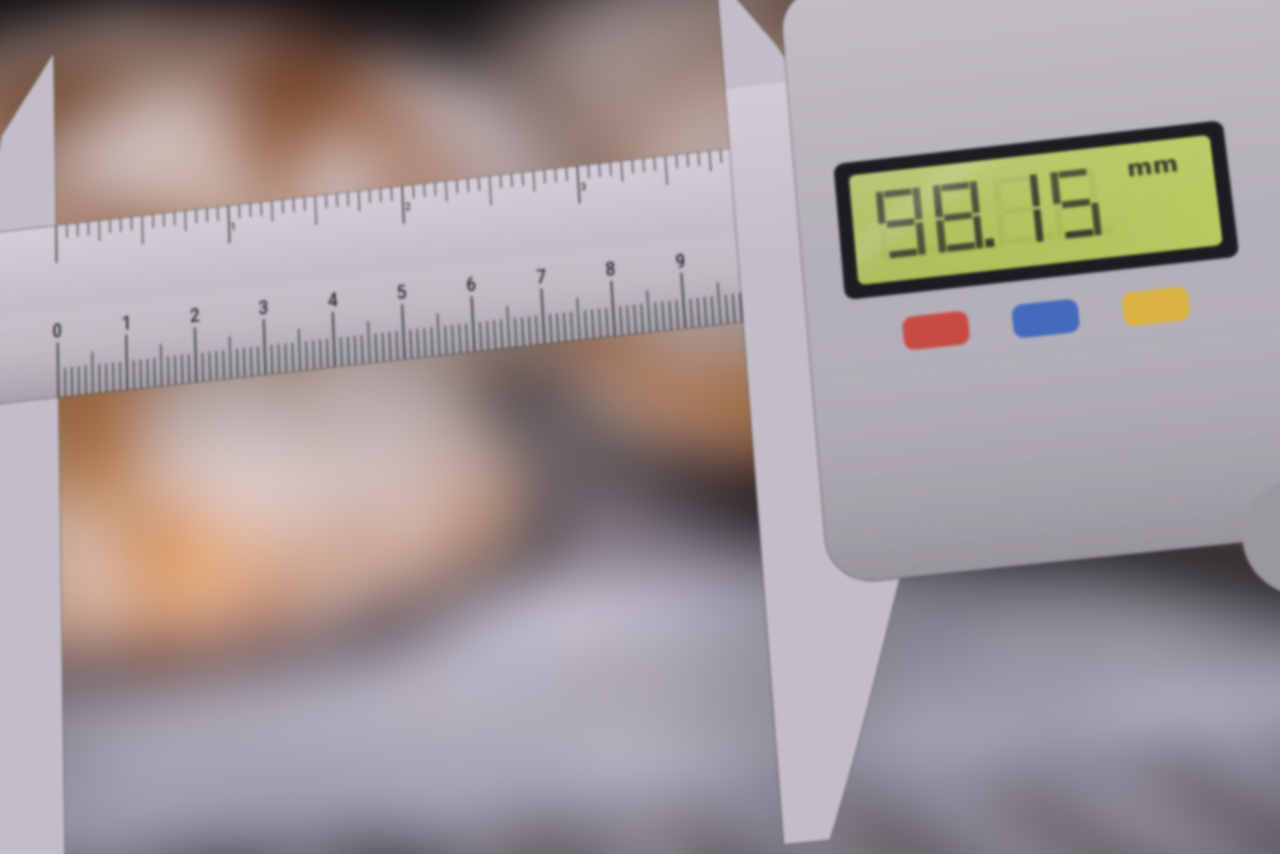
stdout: 98.15 mm
